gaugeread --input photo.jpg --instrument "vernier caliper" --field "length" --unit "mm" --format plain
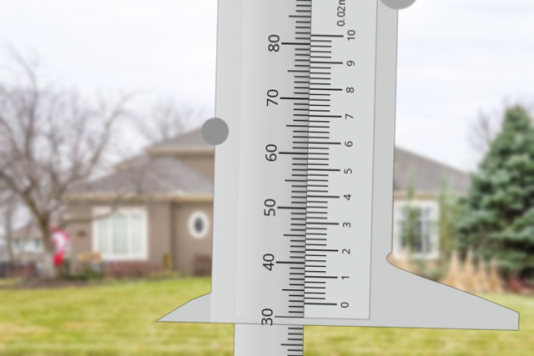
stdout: 32.6 mm
